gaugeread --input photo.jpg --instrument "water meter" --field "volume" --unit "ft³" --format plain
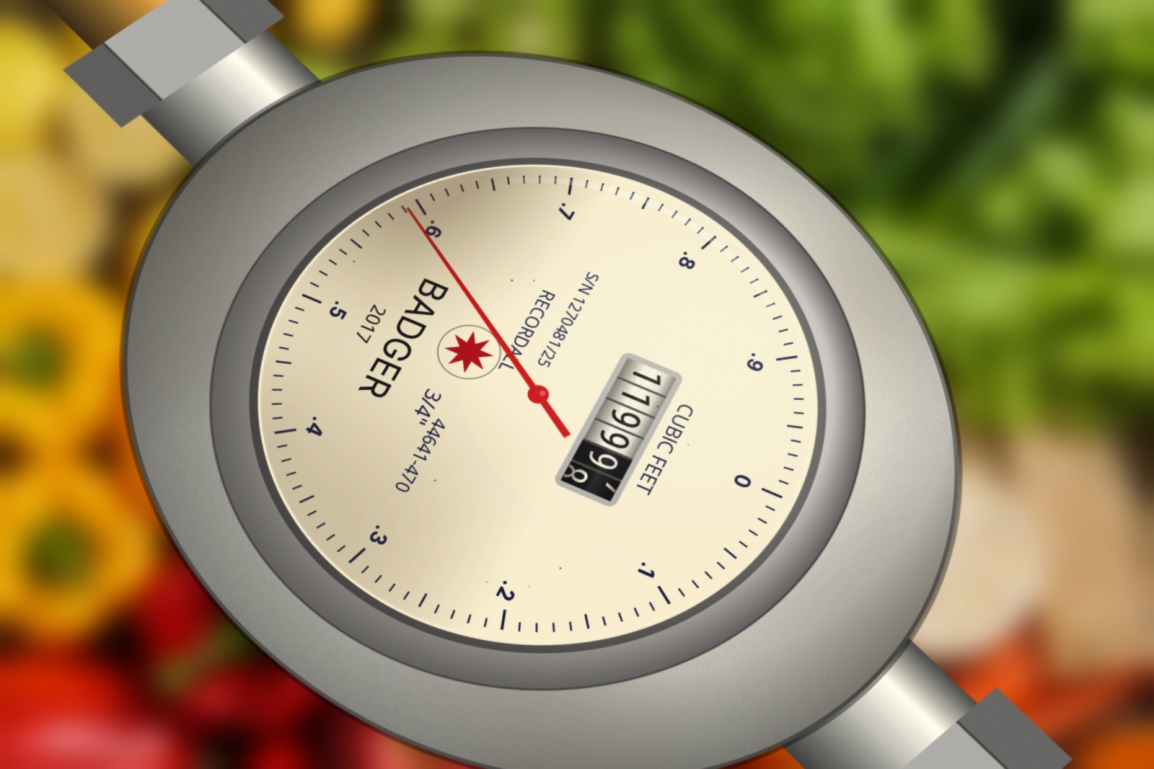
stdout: 119997.59 ft³
